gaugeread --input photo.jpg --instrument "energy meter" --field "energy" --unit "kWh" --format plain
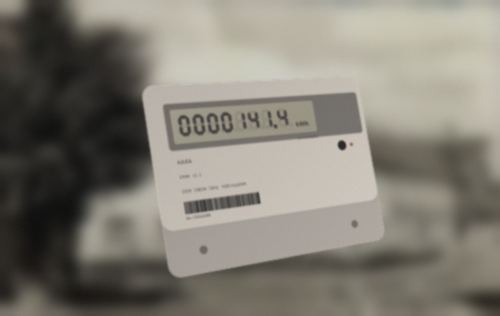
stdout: 141.4 kWh
